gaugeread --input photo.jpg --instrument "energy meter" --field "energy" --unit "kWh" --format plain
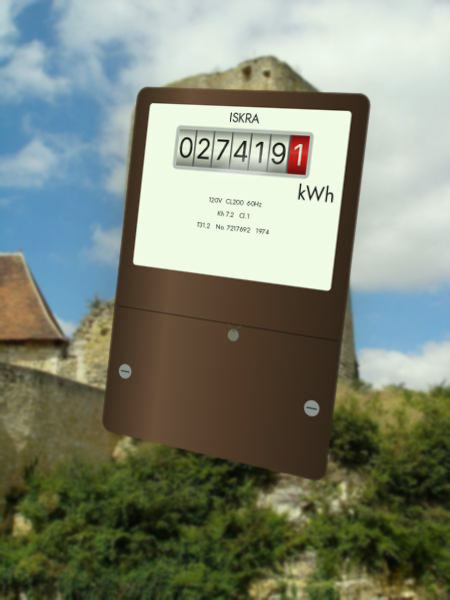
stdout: 27419.1 kWh
